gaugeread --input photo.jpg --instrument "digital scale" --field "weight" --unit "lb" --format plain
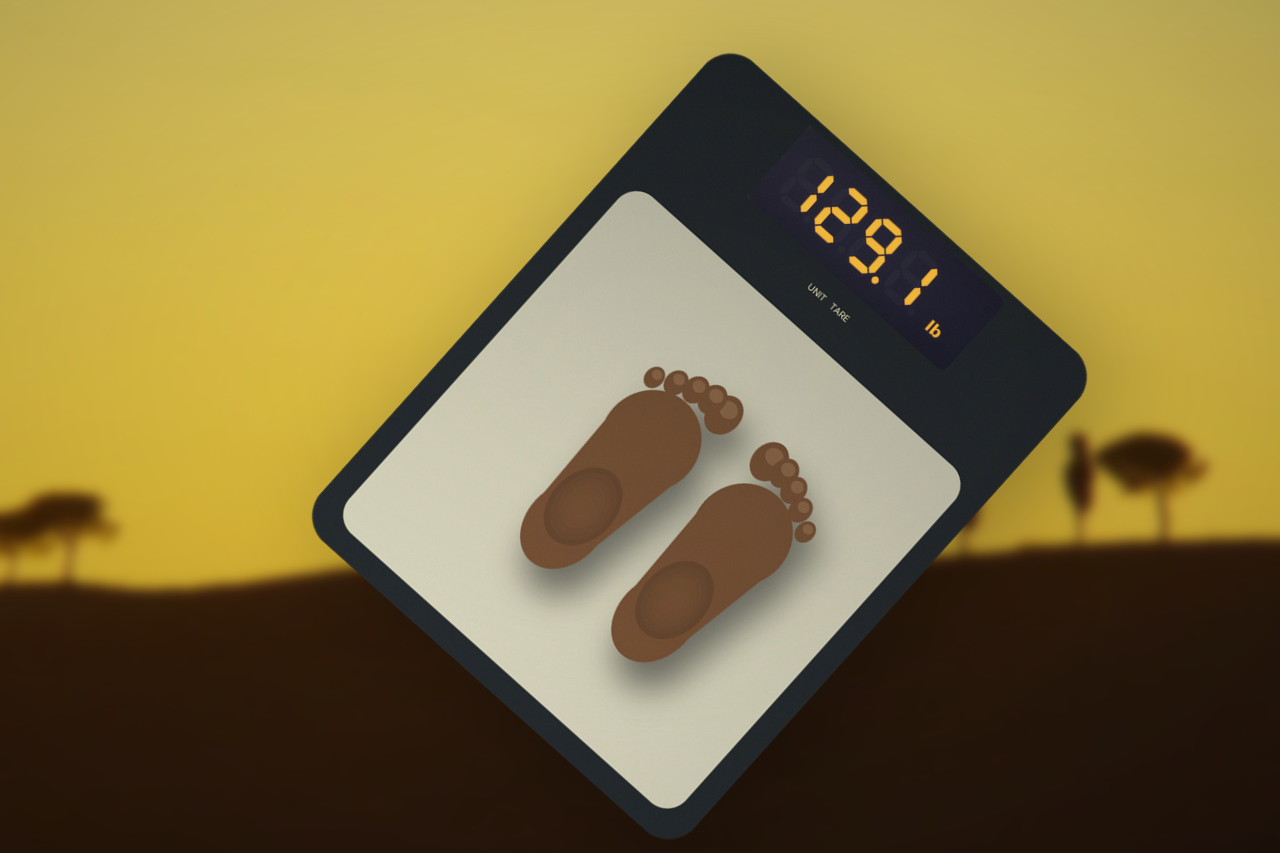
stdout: 129.1 lb
